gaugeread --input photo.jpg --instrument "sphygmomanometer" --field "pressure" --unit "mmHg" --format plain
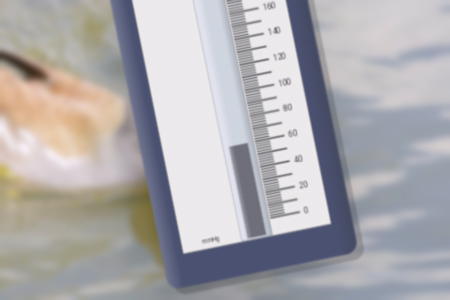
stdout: 60 mmHg
